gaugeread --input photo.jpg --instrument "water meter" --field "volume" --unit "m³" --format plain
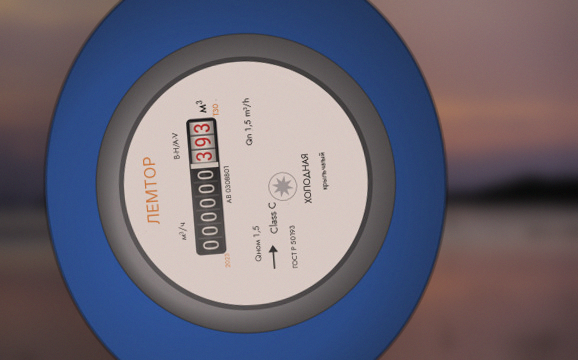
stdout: 0.393 m³
